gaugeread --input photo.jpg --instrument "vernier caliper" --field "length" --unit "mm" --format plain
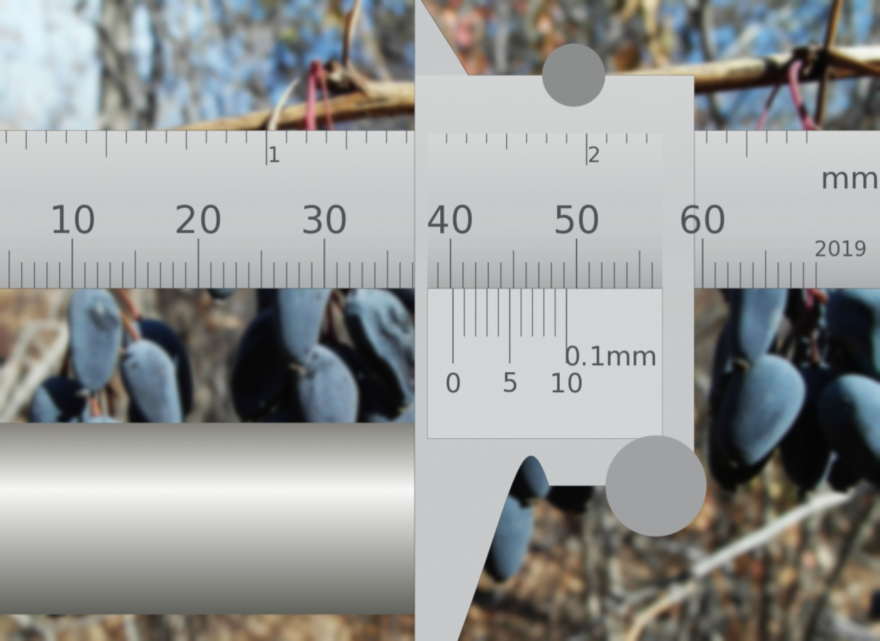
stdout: 40.2 mm
